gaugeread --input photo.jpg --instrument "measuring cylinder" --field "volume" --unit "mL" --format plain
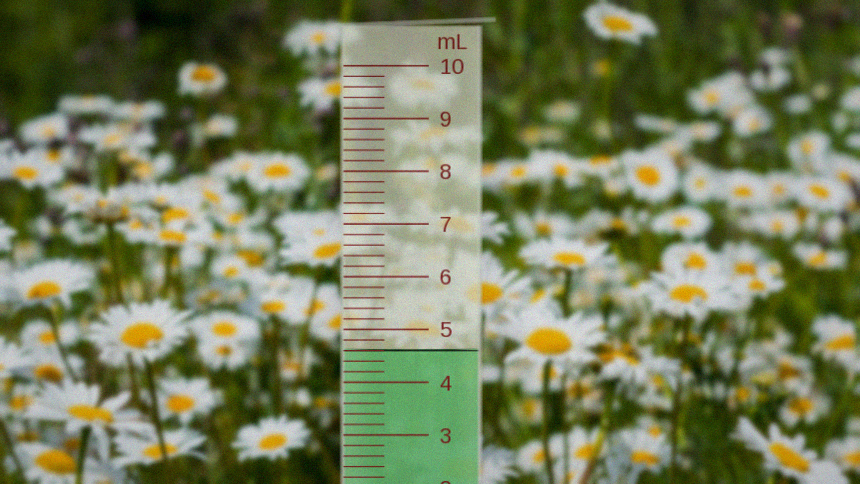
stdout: 4.6 mL
